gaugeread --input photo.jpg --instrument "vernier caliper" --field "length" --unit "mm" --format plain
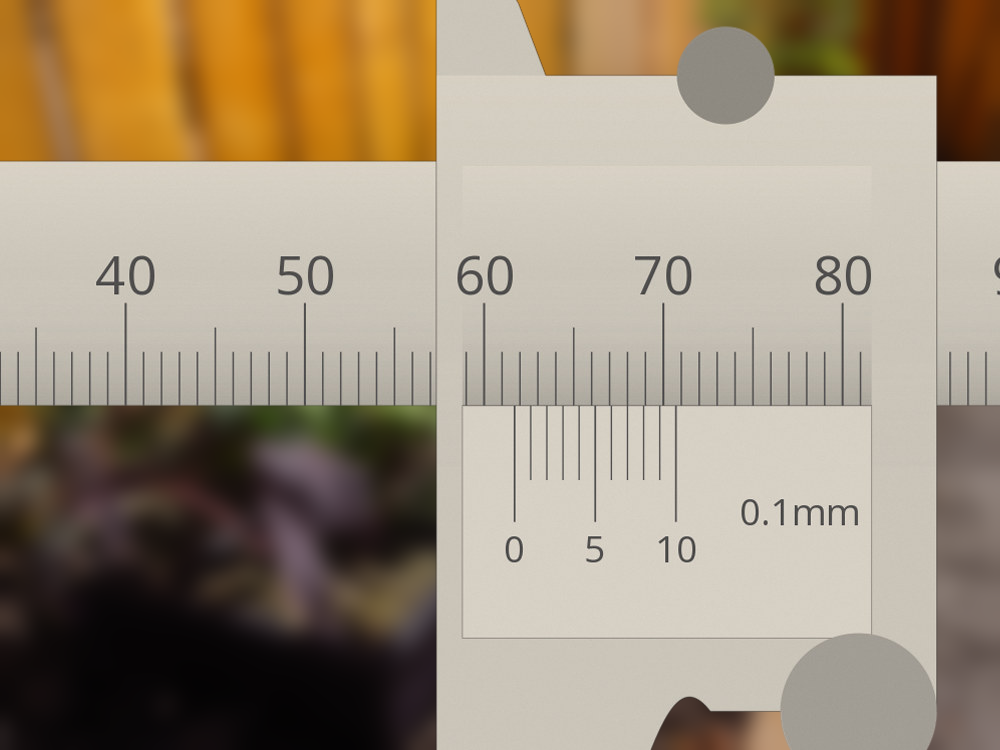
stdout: 61.7 mm
